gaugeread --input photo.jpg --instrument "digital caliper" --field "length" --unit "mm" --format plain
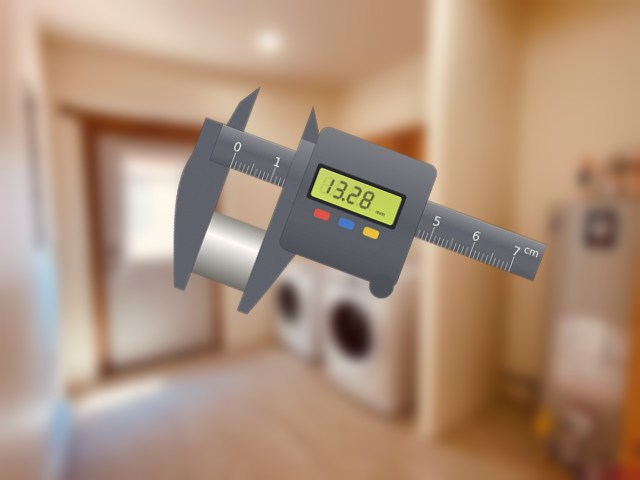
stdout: 13.28 mm
